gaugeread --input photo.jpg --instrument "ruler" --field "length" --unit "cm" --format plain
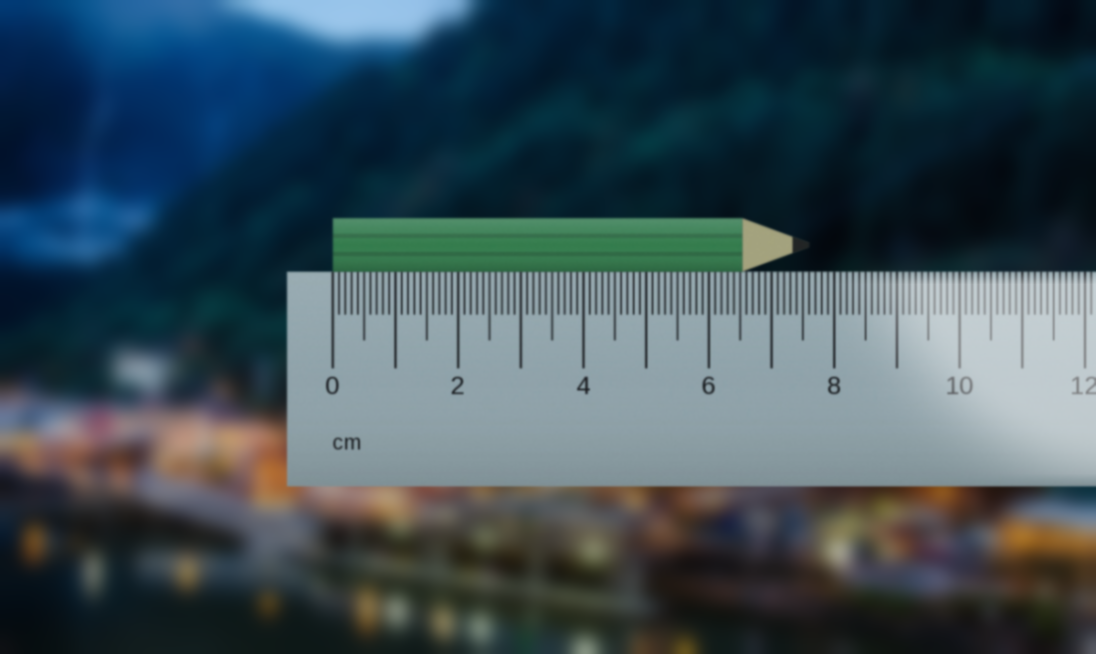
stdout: 7.6 cm
